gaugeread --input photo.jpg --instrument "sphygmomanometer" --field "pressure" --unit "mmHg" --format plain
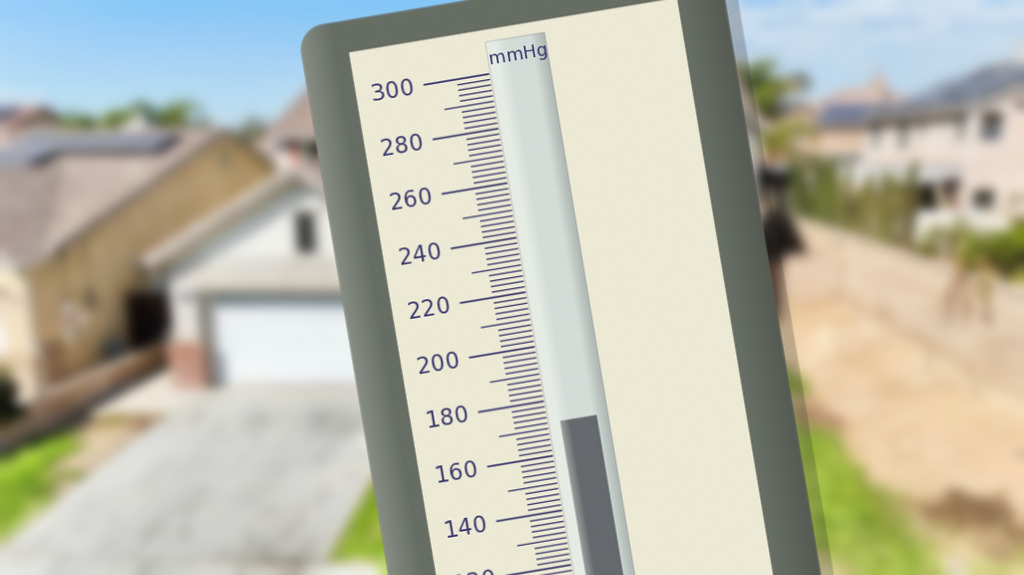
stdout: 172 mmHg
